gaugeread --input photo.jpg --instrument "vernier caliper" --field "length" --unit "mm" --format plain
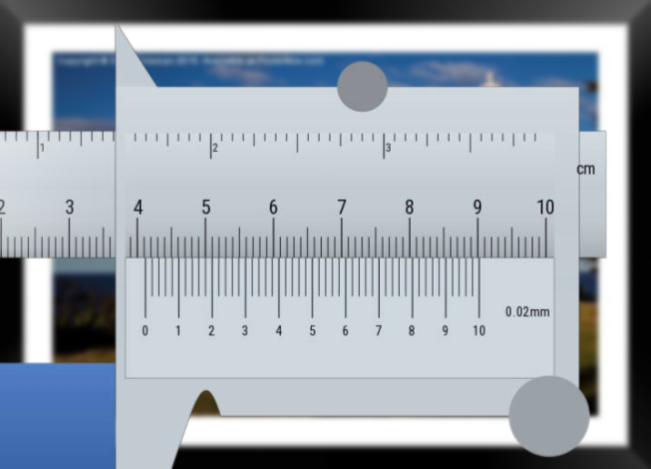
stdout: 41.2 mm
